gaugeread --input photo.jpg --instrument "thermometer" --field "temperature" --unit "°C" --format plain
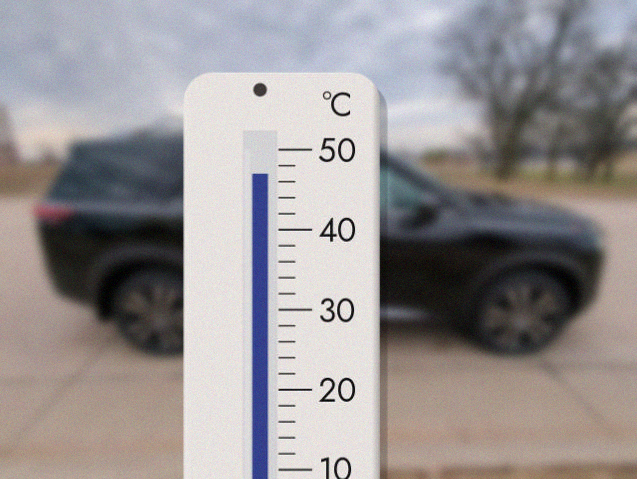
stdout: 47 °C
